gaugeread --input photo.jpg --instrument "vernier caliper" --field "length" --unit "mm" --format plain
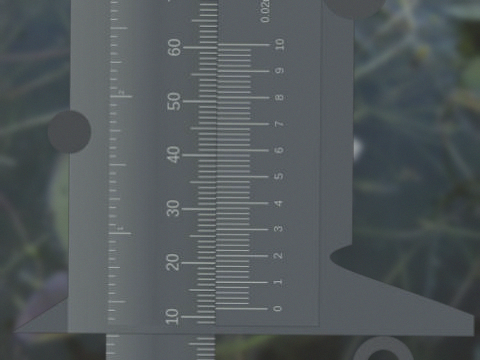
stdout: 11.6 mm
